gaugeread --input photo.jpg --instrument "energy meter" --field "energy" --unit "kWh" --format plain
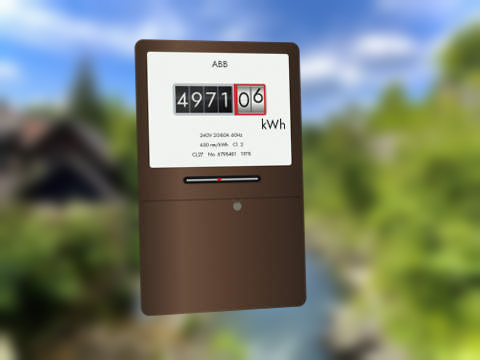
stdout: 4971.06 kWh
